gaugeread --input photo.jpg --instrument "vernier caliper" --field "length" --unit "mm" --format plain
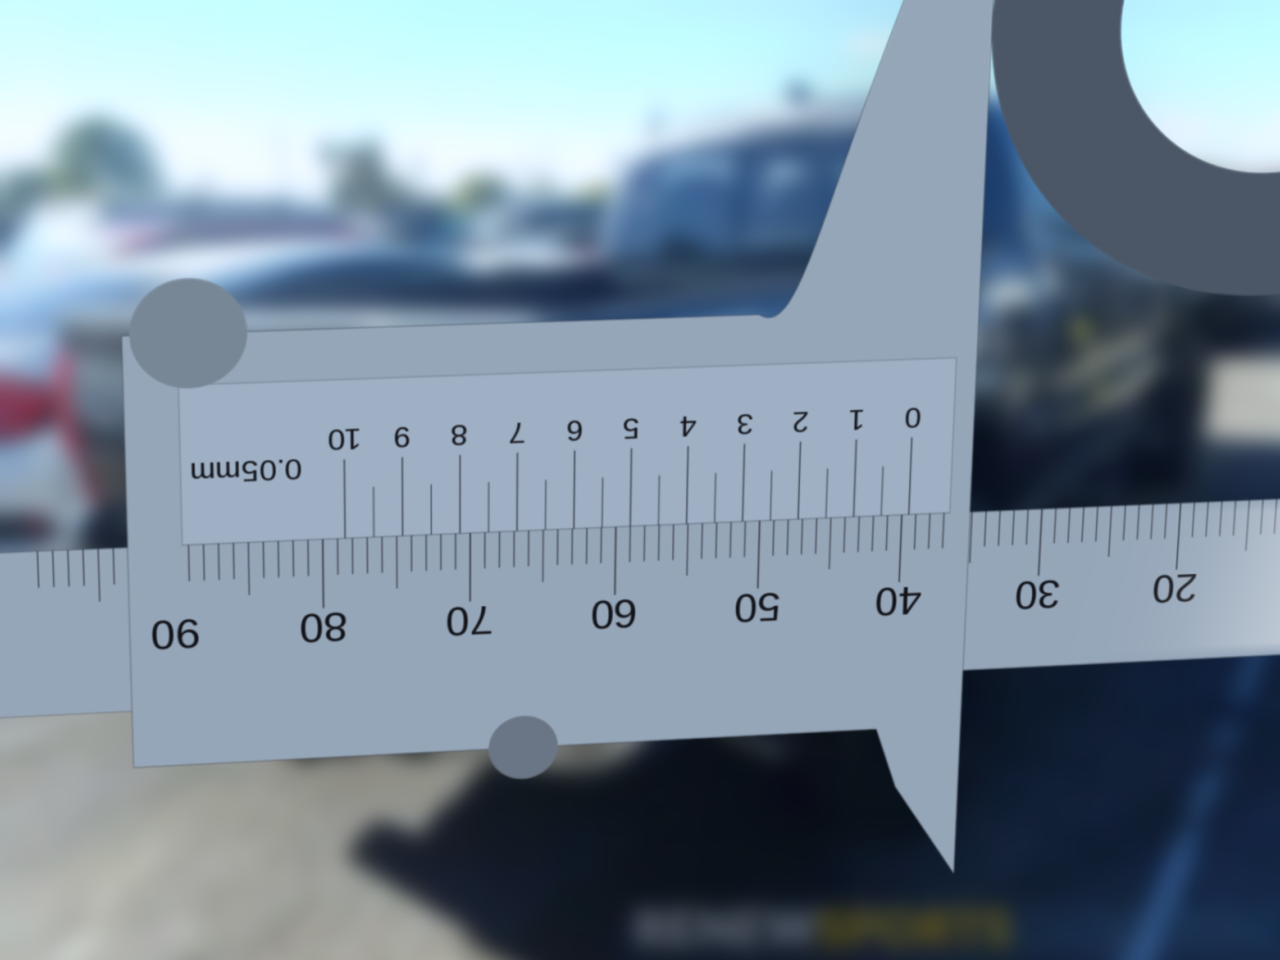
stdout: 39.5 mm
